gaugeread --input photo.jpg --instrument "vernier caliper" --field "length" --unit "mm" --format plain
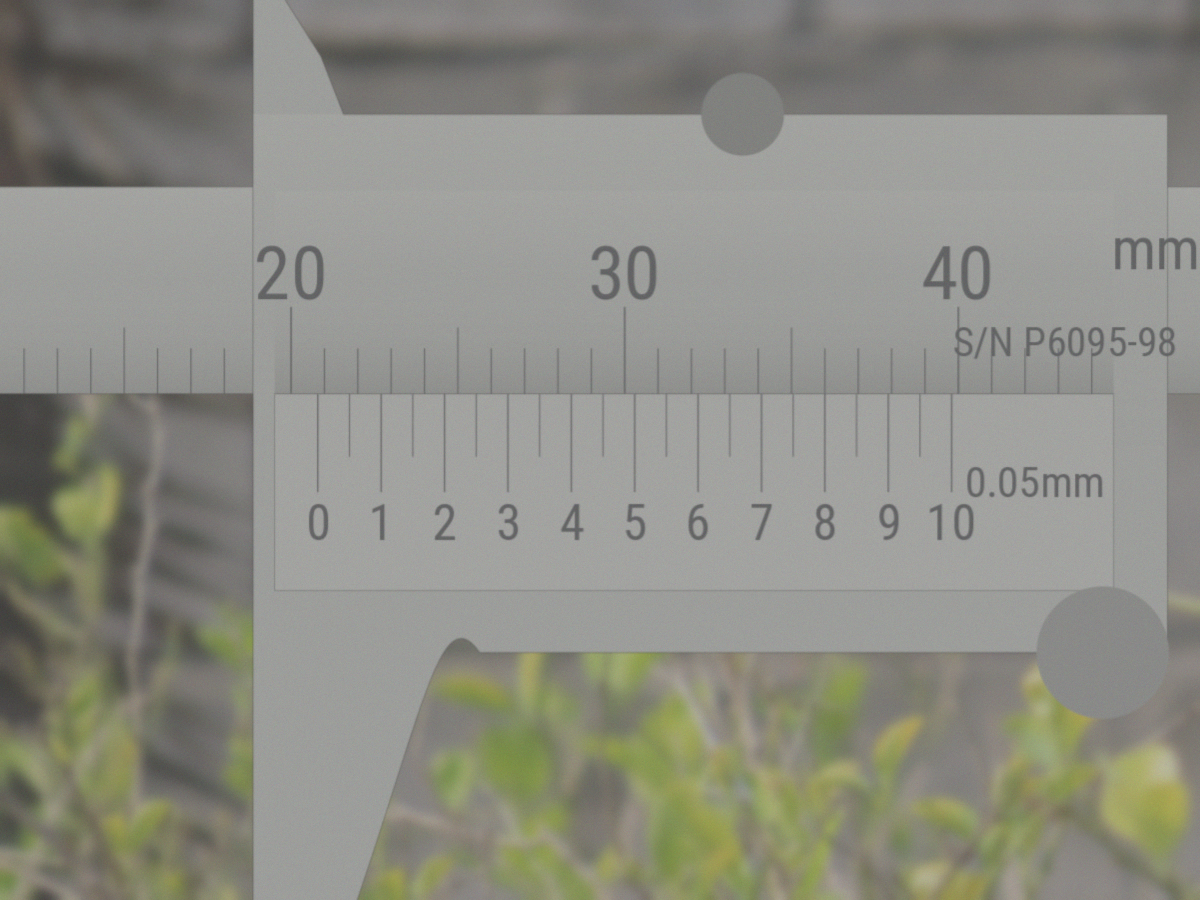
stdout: 20.80 mm
